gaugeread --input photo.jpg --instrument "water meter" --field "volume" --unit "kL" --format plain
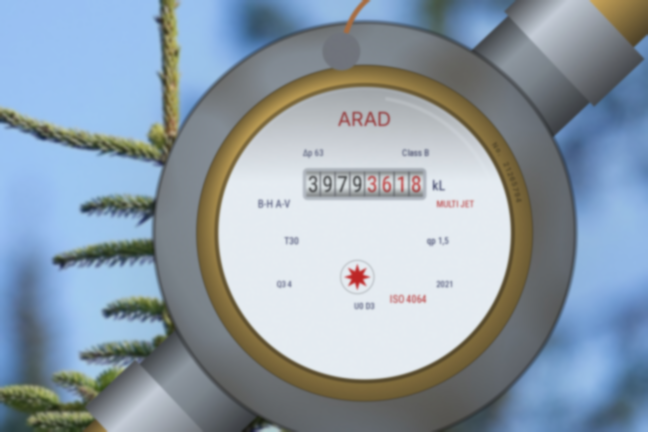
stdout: 3979.3618 kL
